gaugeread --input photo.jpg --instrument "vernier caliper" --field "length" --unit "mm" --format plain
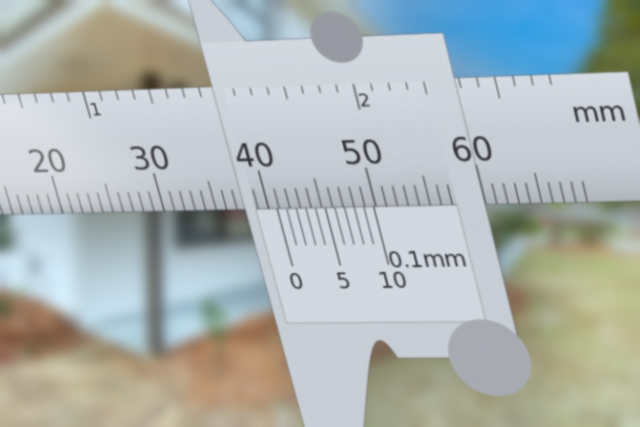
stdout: 40.8 mm
